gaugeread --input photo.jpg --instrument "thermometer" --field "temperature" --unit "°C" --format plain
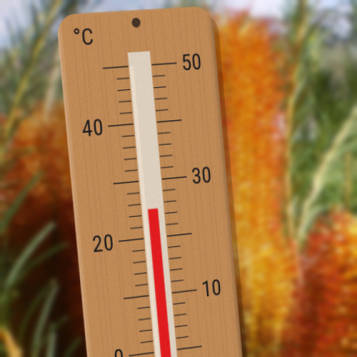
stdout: 25 °C
